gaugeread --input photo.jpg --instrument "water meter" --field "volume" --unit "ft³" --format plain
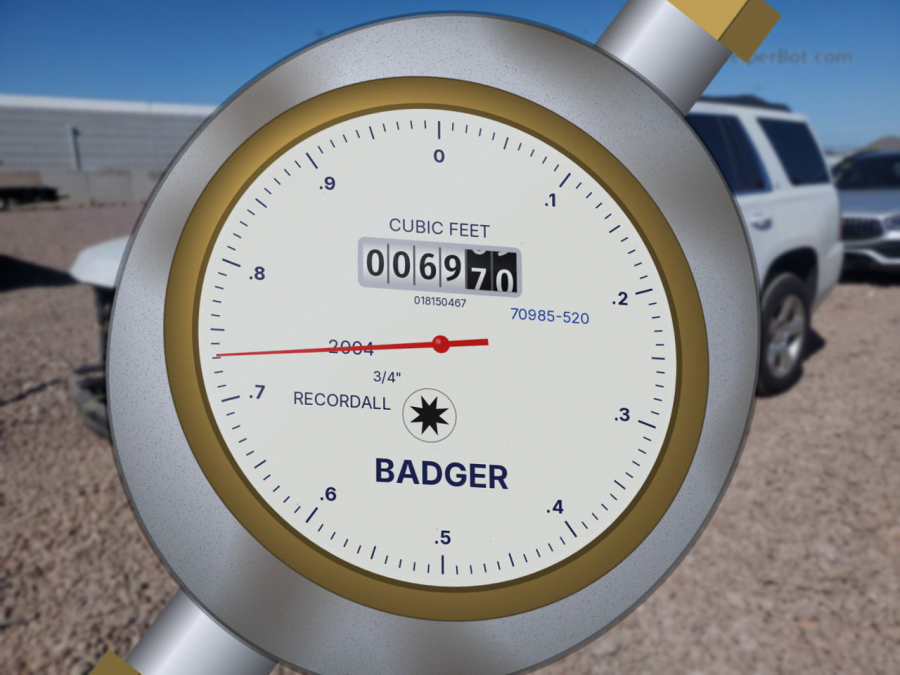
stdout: 6969.73 ft³
